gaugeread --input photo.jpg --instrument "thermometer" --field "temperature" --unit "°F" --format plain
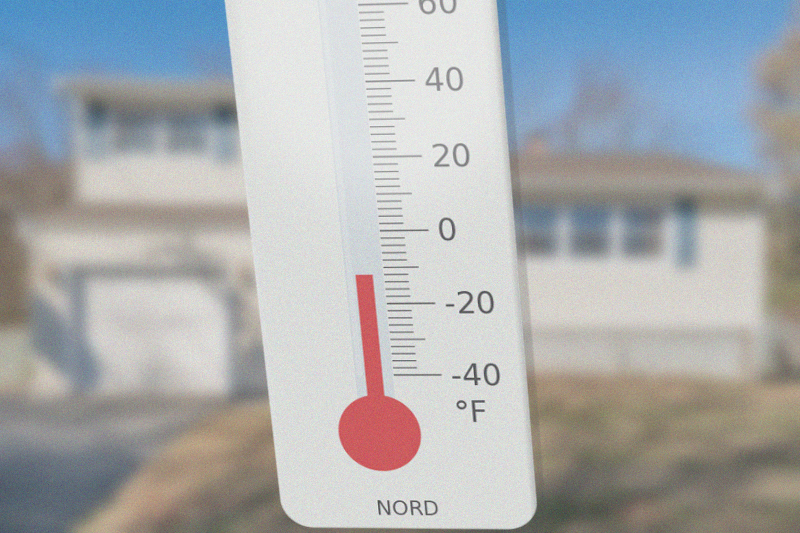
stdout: -12 °F
